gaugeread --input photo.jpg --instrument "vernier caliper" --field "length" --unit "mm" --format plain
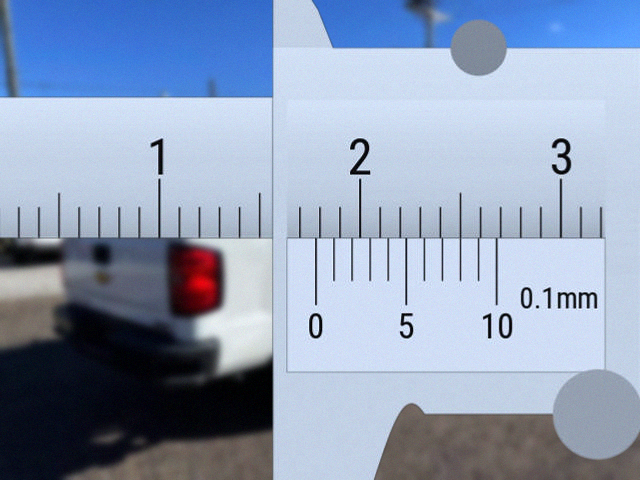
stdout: 17.8 mm
